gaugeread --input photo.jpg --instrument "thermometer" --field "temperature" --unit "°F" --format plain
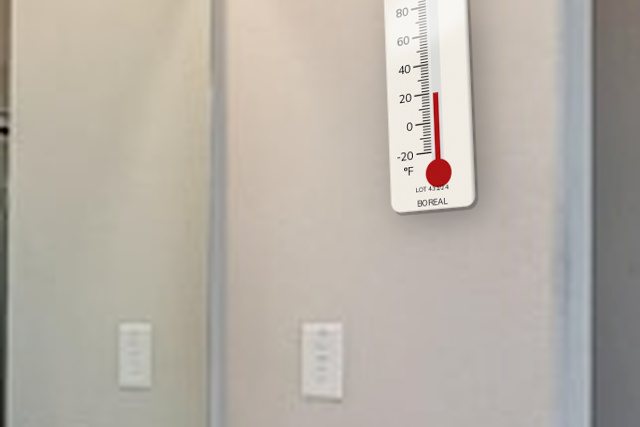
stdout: 20 °F
